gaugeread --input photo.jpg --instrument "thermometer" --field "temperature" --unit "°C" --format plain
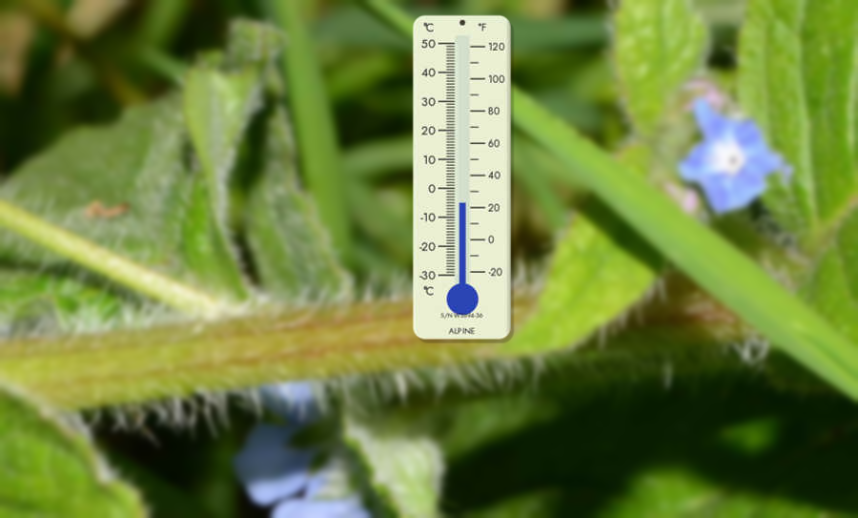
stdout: -5 °C
